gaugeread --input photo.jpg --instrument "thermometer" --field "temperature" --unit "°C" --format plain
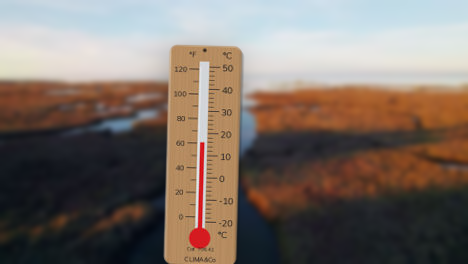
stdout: 16 °C
